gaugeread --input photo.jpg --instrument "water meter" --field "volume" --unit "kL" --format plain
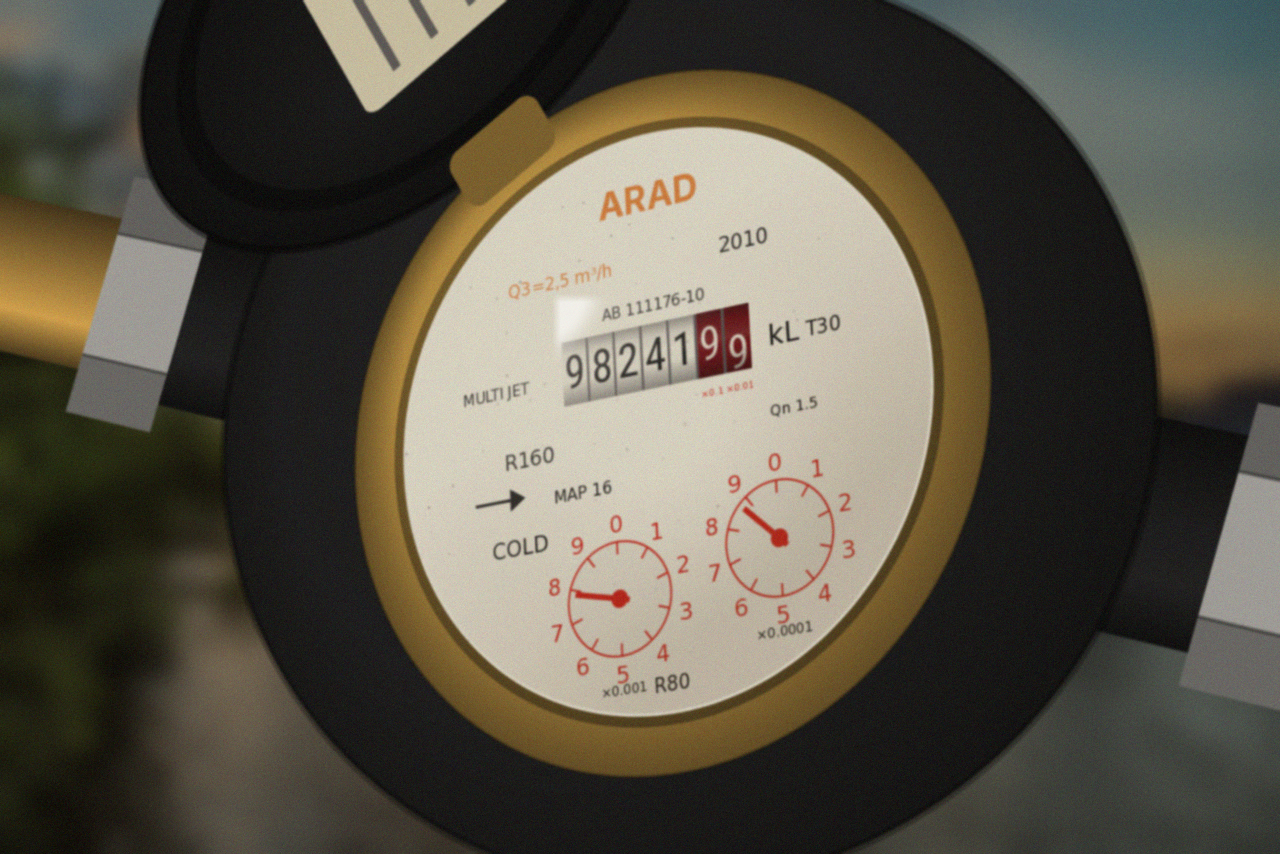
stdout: 98241.9878 kL
